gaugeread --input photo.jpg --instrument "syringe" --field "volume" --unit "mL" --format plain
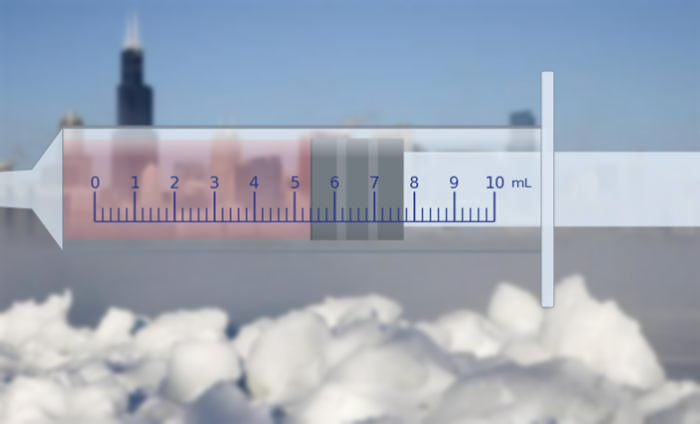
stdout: 5.4 mL
